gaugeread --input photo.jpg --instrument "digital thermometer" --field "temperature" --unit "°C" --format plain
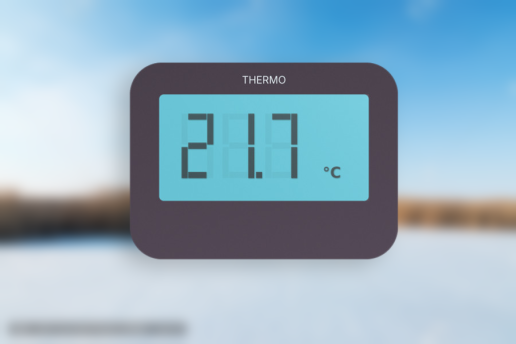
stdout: 21.7 °C
